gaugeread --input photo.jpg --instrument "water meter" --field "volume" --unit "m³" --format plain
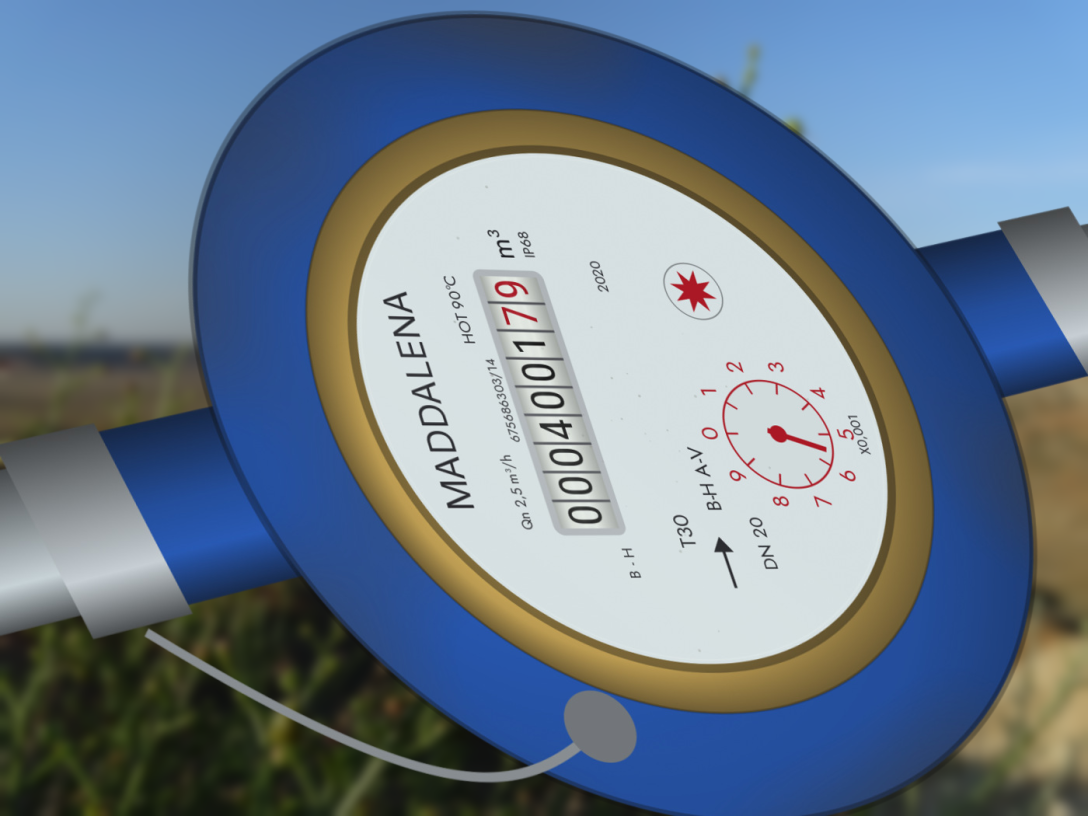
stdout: 4001.795 m³
